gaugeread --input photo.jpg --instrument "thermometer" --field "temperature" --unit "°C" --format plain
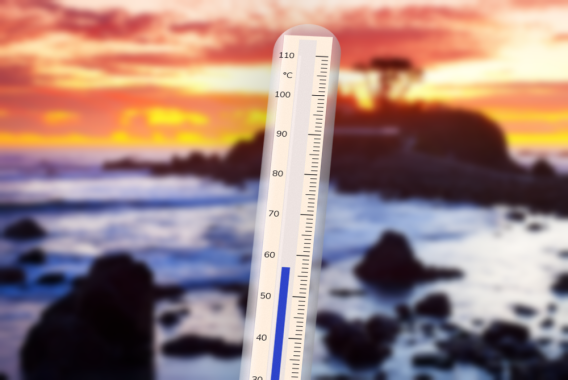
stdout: 57 °C
